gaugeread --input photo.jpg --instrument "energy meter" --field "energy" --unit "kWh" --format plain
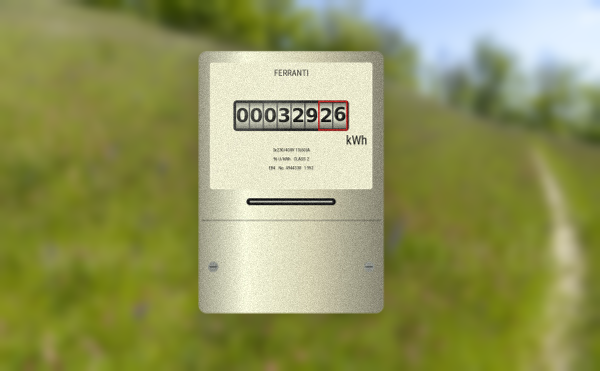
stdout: 329.26 kWh
